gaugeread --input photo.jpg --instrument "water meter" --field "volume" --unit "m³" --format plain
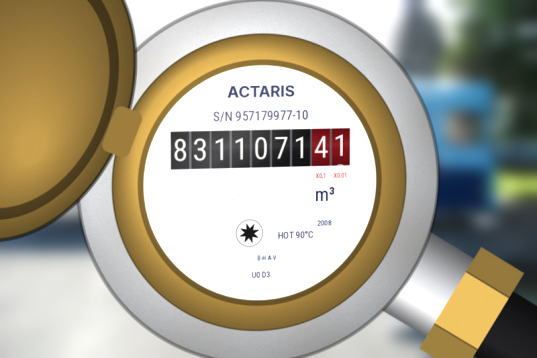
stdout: 8311071.41 m³
